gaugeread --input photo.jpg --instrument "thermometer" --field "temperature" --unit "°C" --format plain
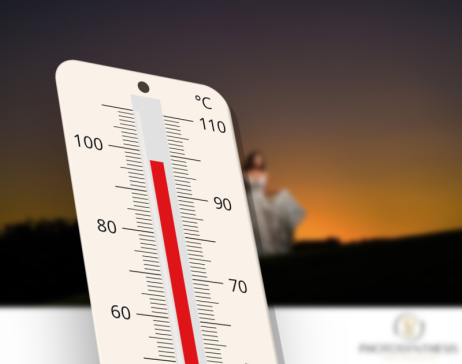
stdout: 98 °C
